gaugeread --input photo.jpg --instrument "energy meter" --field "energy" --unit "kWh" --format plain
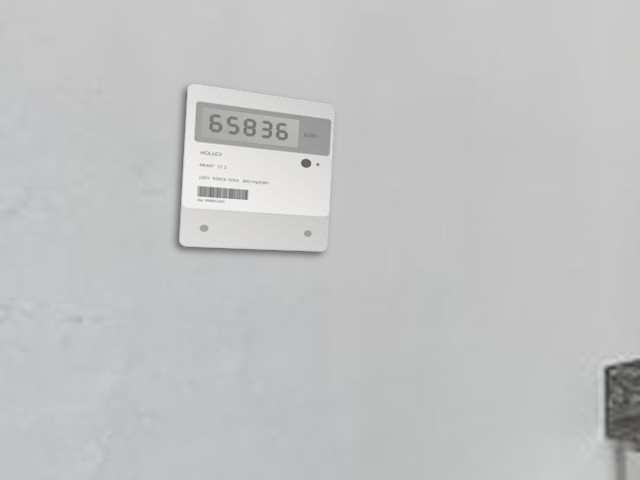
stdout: 65836 kWh
